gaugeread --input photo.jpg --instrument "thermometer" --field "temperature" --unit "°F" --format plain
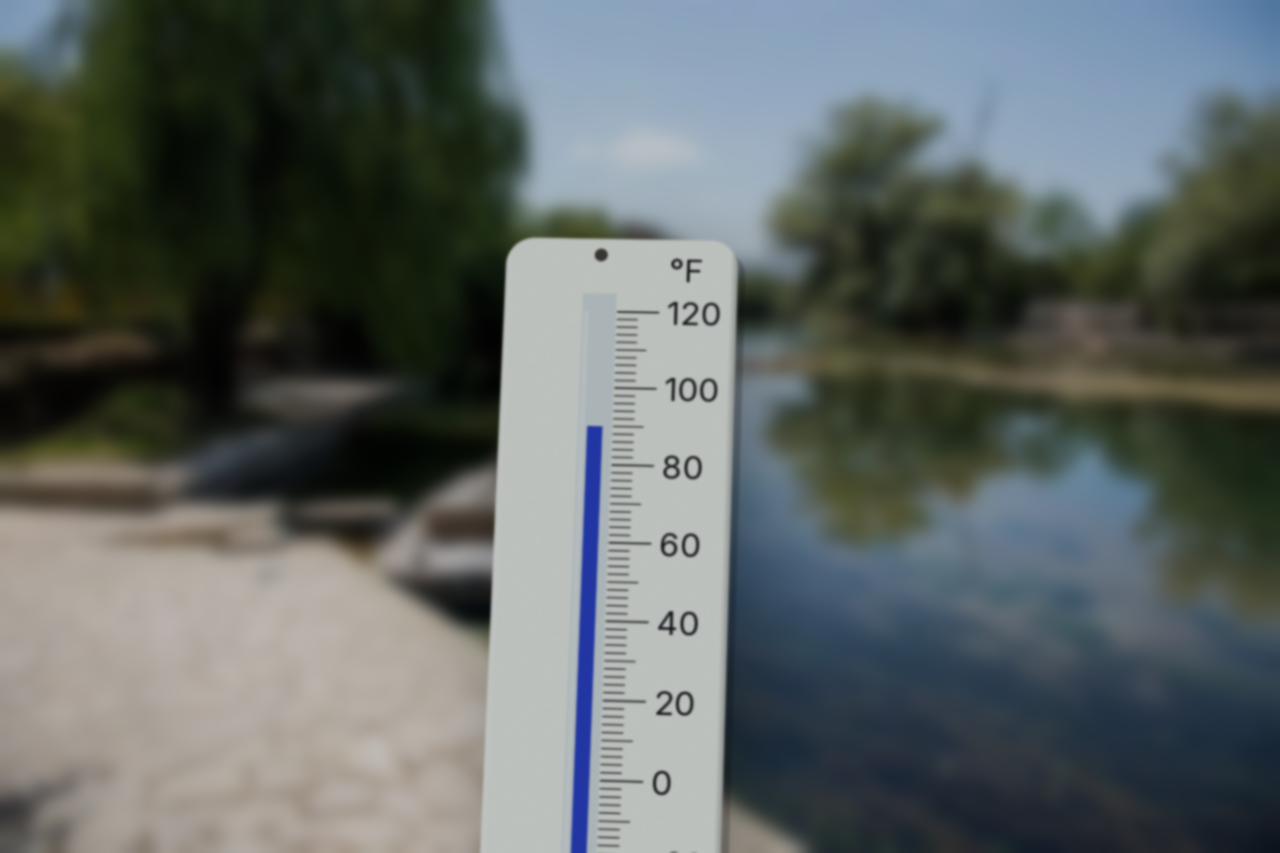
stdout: 90 °F
